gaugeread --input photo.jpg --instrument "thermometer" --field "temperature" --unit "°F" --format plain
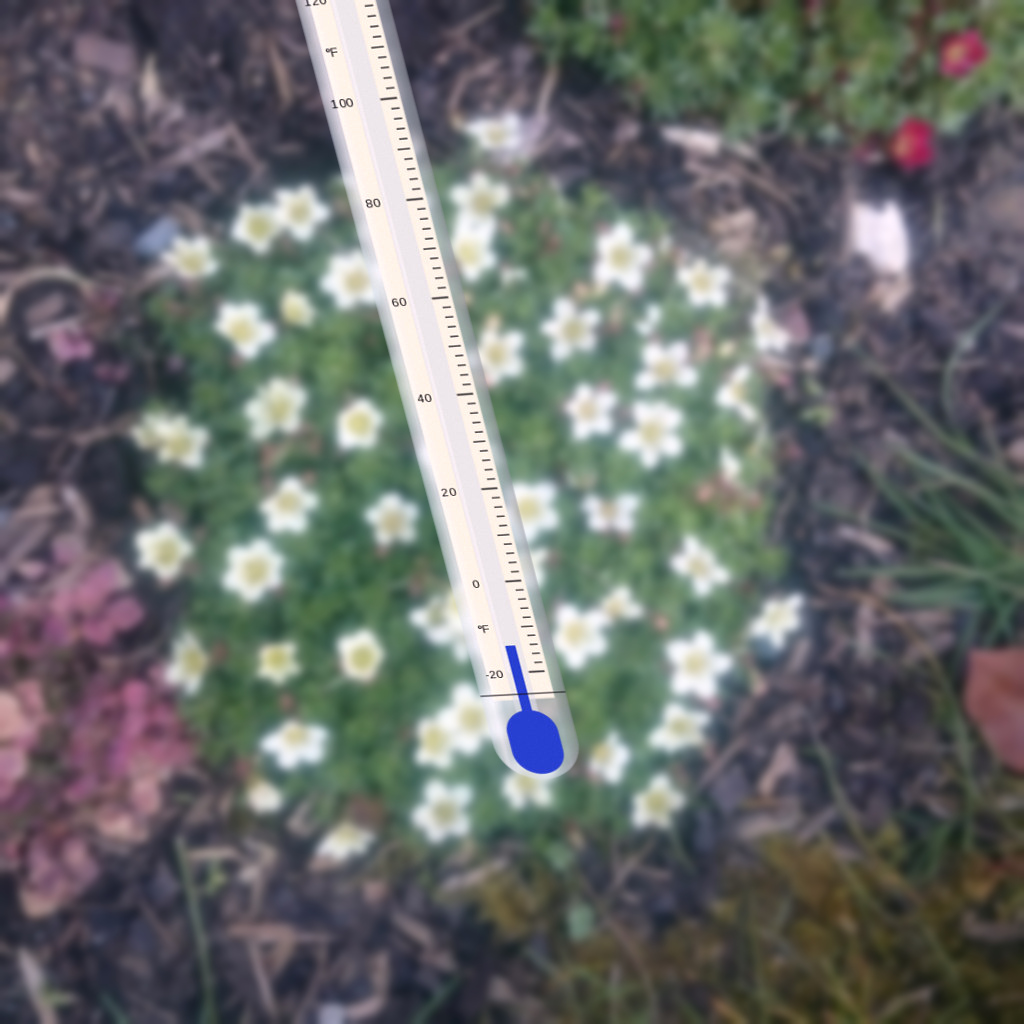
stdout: -14 °F
